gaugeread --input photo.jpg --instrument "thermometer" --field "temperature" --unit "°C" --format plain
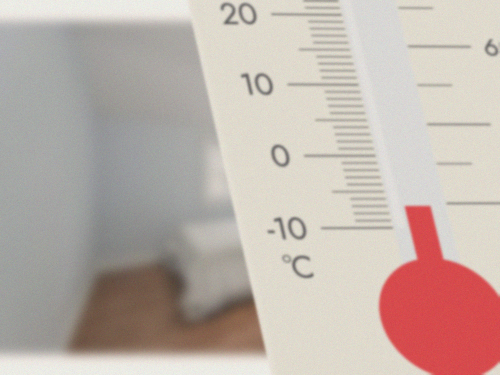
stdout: -7 °C
